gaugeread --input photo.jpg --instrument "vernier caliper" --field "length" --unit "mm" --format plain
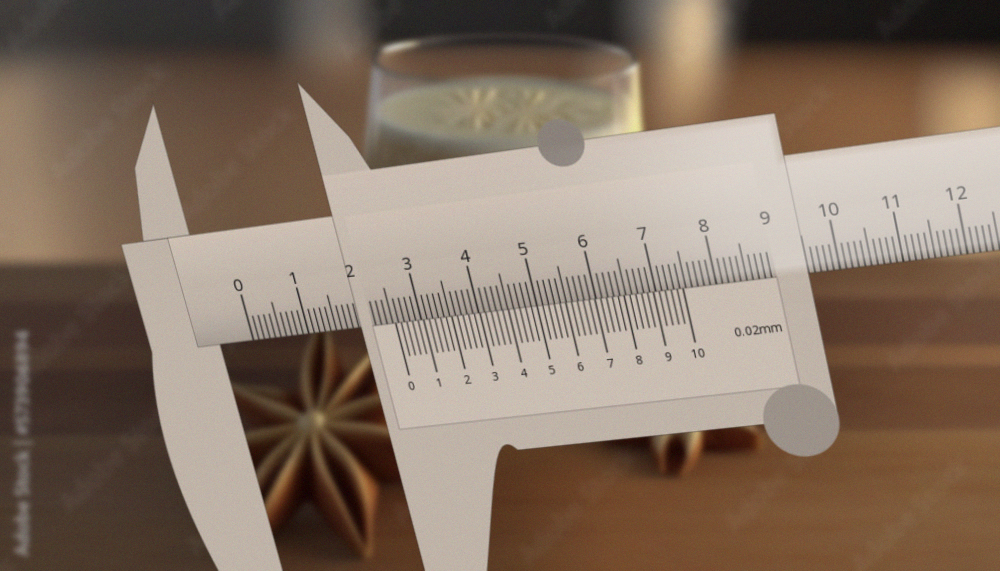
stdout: 25.5 mm
